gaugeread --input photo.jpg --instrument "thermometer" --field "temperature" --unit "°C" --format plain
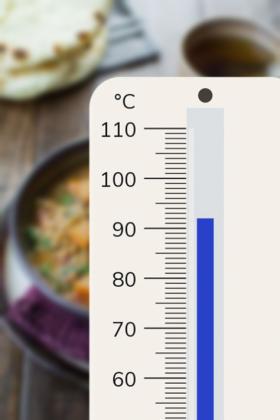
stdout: 92 °C
